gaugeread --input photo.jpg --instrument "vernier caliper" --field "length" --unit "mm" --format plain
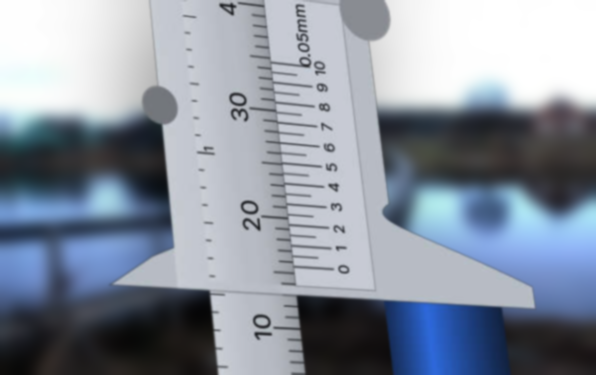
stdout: 15.6 mm
